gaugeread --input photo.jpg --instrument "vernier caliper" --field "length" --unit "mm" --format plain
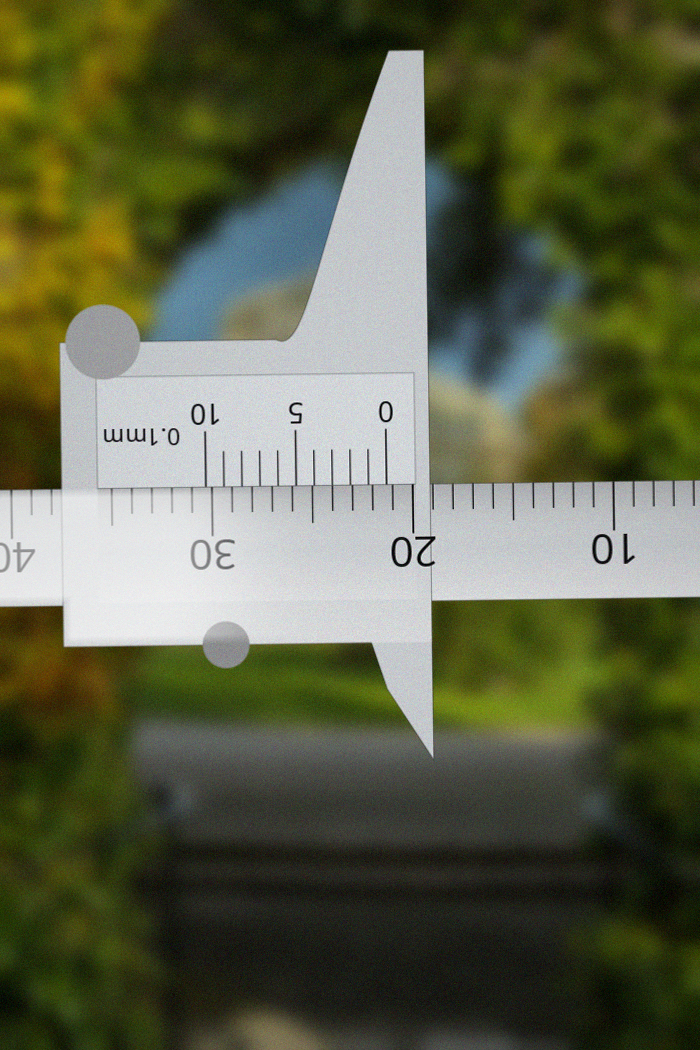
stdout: 21.3 mm
